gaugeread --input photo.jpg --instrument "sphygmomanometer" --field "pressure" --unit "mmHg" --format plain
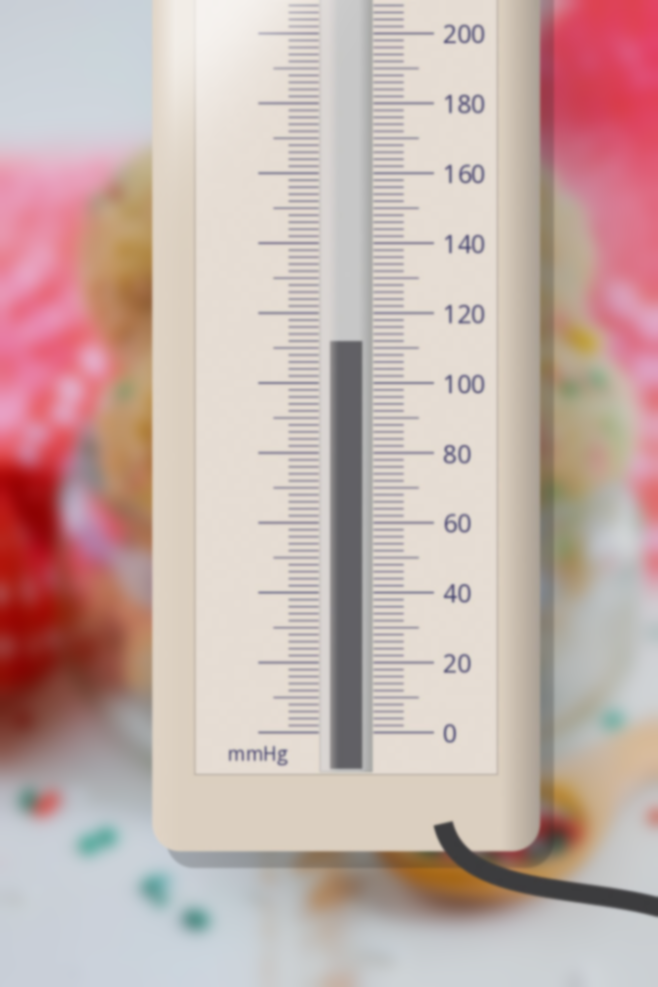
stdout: 112 mmHg
